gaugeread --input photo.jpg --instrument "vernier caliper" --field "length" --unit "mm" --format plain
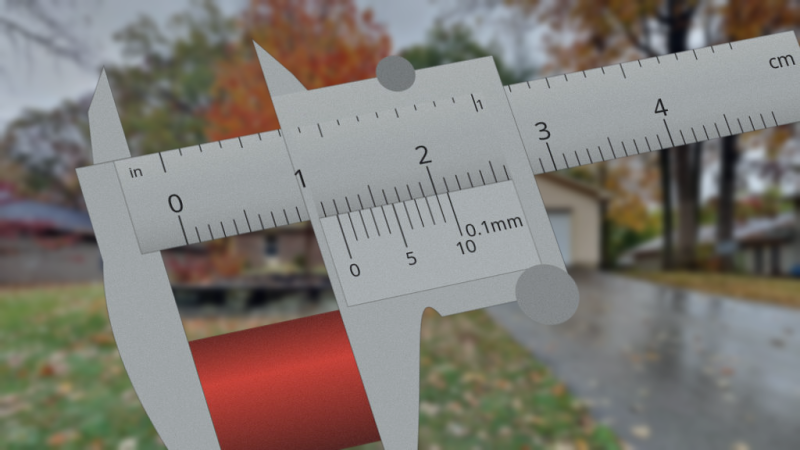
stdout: 11.9 mm
